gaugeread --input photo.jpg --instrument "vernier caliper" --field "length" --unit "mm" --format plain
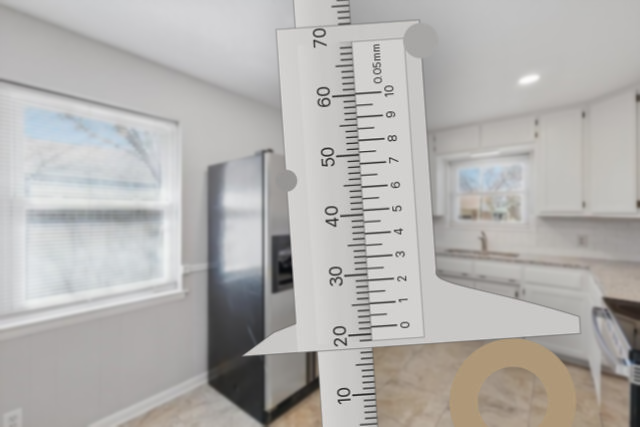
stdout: 21.2 mm
